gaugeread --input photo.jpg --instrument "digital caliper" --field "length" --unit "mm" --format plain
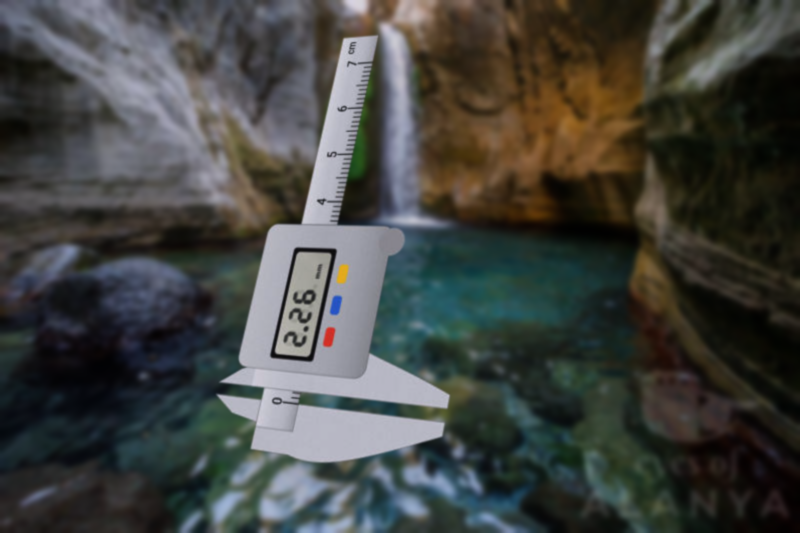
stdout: 2.26 mm
